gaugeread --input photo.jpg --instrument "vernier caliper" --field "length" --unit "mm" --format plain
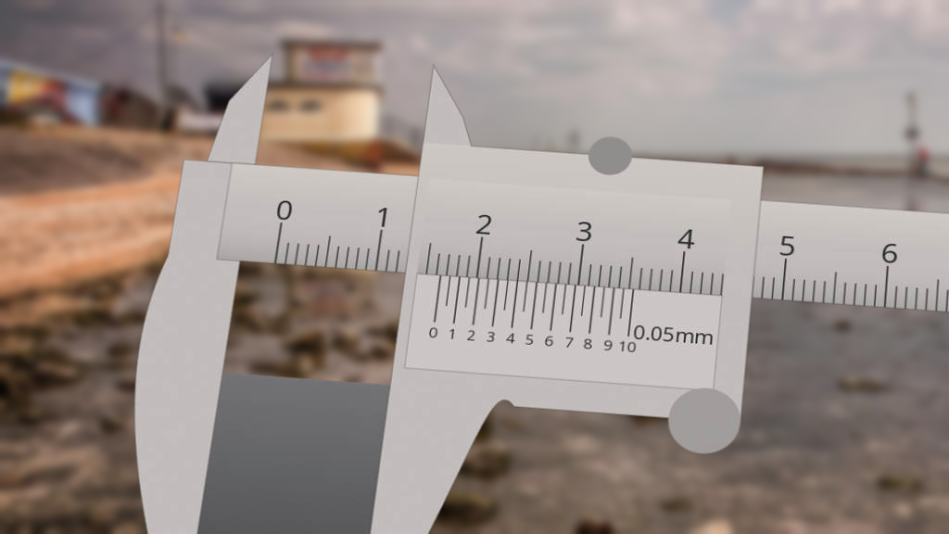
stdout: 16.4 mm
